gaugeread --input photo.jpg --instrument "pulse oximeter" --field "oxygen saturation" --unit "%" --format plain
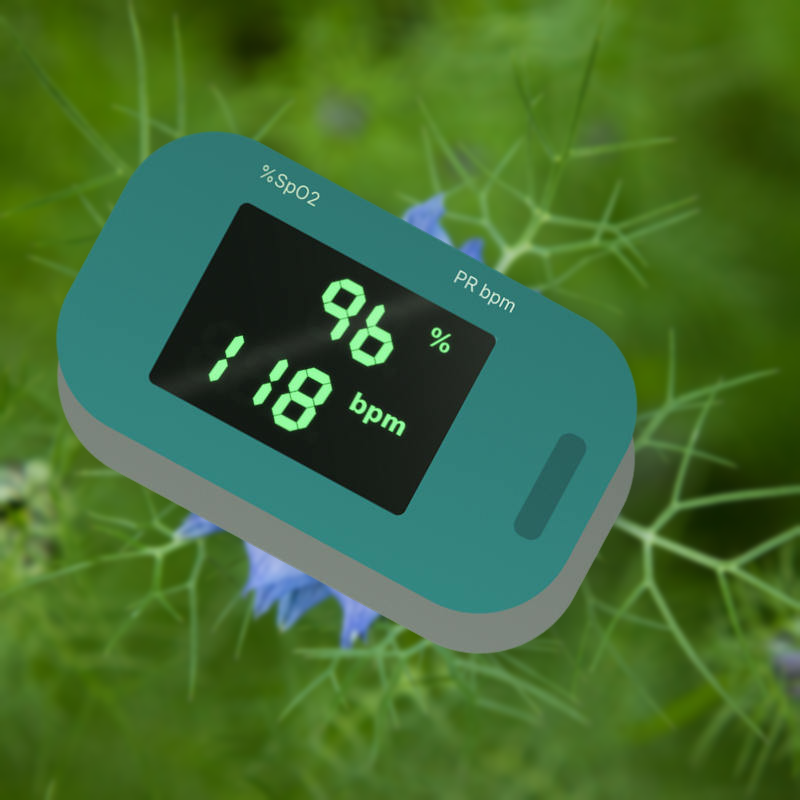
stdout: 96 %
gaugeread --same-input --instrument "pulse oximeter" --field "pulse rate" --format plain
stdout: 118 bpm
